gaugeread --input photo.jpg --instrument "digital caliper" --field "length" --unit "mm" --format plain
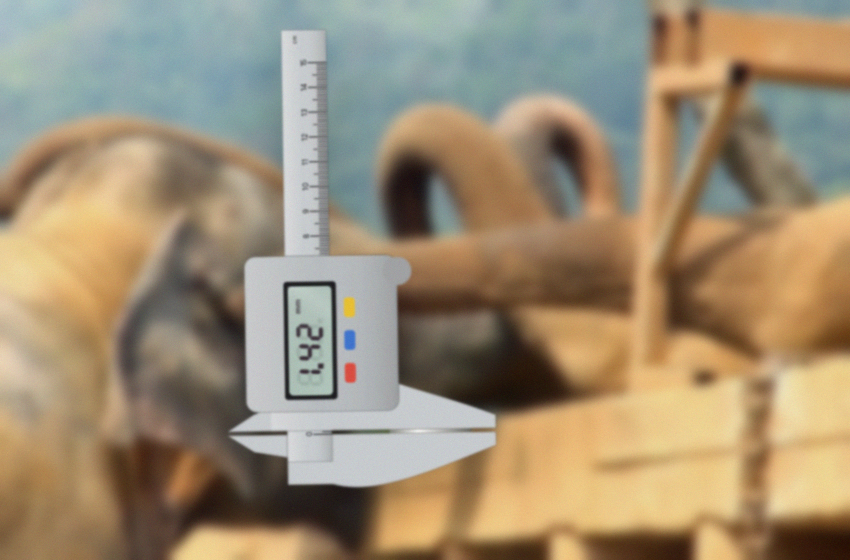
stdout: 1.42 mm
